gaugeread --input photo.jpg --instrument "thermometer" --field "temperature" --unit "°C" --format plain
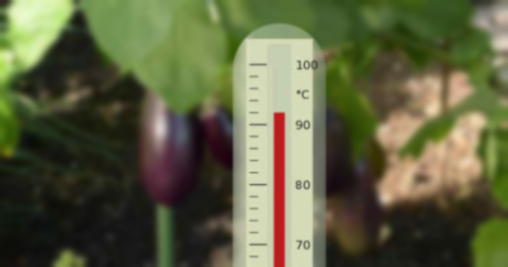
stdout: 92 °C
